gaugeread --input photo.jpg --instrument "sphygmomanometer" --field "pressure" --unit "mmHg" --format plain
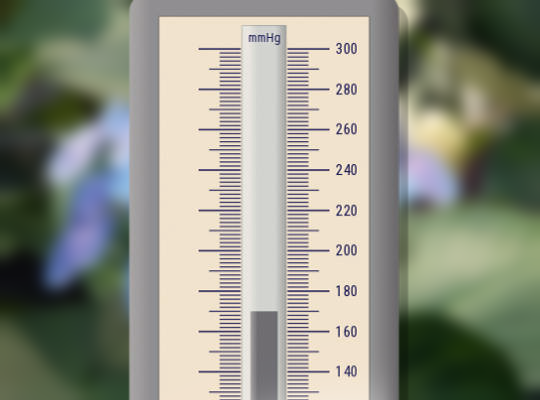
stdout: 170 mmHg
